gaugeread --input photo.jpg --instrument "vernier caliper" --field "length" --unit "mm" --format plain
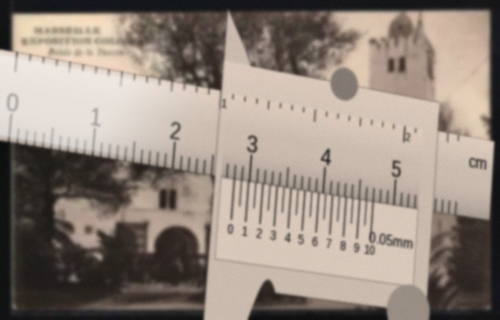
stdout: 28.0 mm
